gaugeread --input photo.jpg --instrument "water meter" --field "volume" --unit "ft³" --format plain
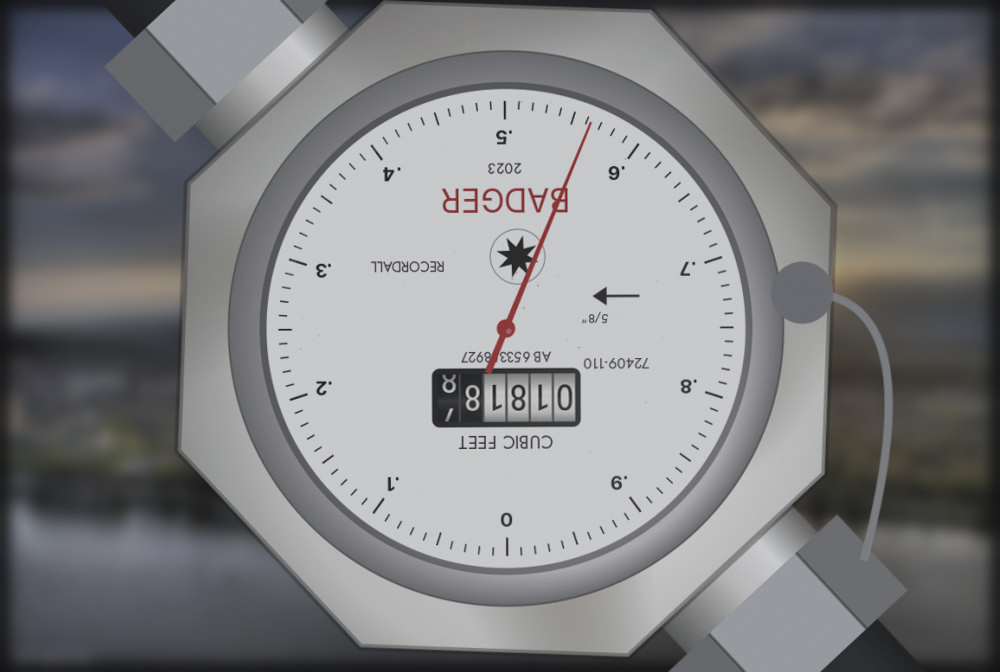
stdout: 18187.56 ft³
